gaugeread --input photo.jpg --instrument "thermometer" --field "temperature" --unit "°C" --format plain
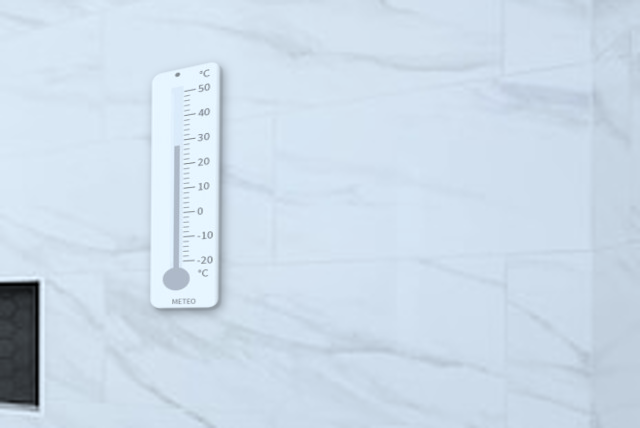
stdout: 28 °C
